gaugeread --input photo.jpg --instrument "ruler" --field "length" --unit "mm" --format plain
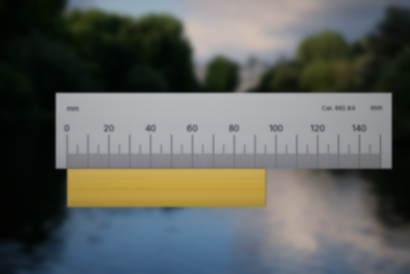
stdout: 95 mm
